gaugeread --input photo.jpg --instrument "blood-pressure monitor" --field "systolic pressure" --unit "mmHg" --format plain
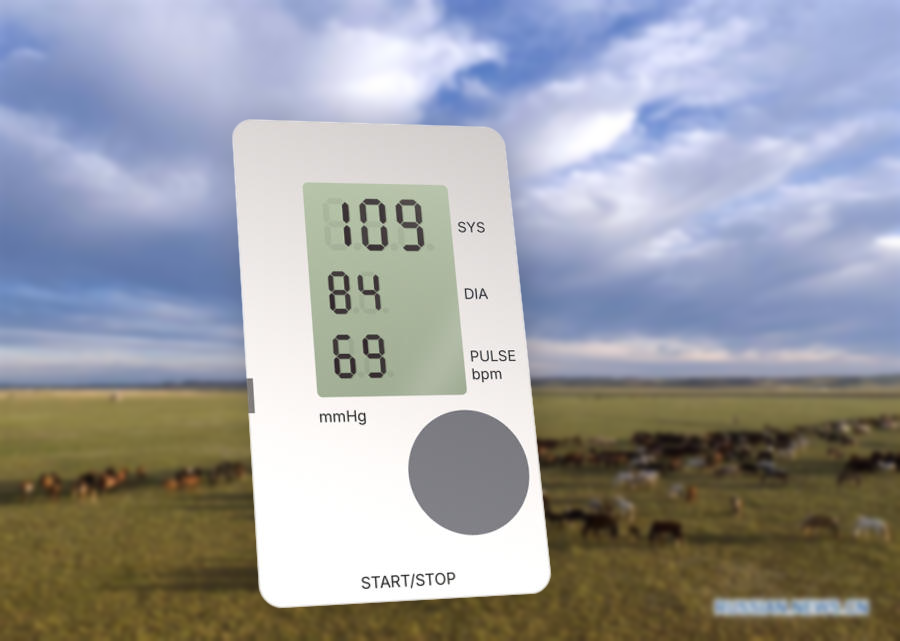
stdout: 109 mmHg
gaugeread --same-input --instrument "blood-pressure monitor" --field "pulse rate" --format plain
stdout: 69 bpm
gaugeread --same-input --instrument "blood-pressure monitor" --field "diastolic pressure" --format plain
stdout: 84 mmHg
